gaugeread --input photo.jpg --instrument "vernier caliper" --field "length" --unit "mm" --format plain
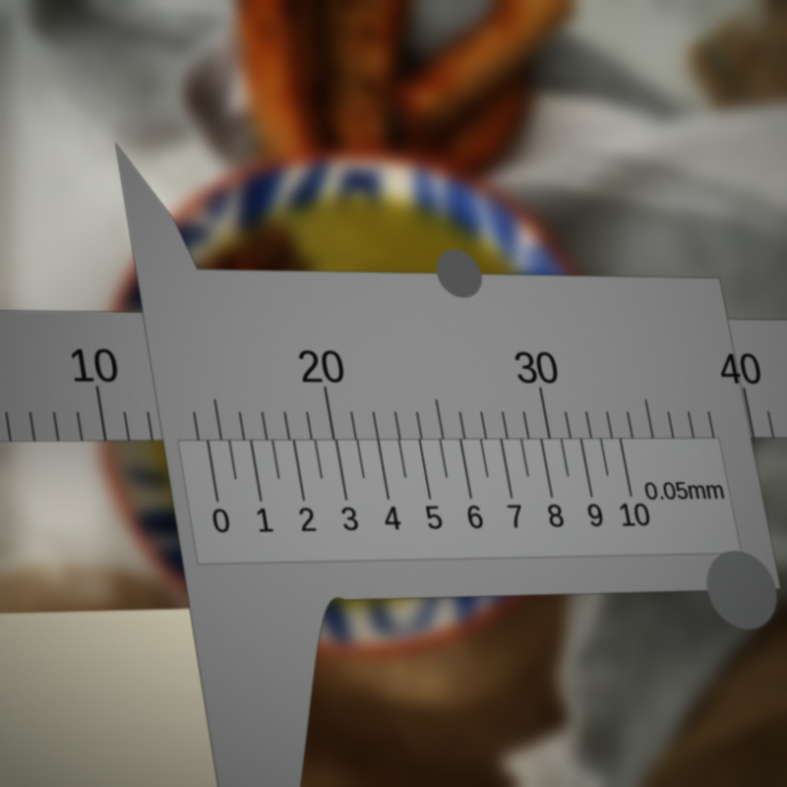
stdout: 14.4 mm
